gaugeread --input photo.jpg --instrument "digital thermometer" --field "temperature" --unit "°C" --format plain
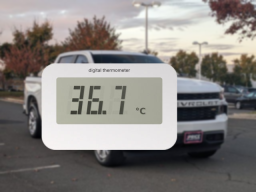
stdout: 36.7 °C
